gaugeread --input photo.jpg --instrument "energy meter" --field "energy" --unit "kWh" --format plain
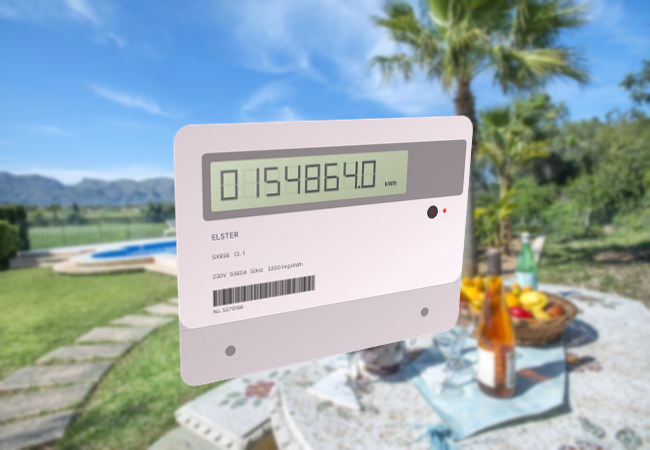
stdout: 154864.0 kWh
